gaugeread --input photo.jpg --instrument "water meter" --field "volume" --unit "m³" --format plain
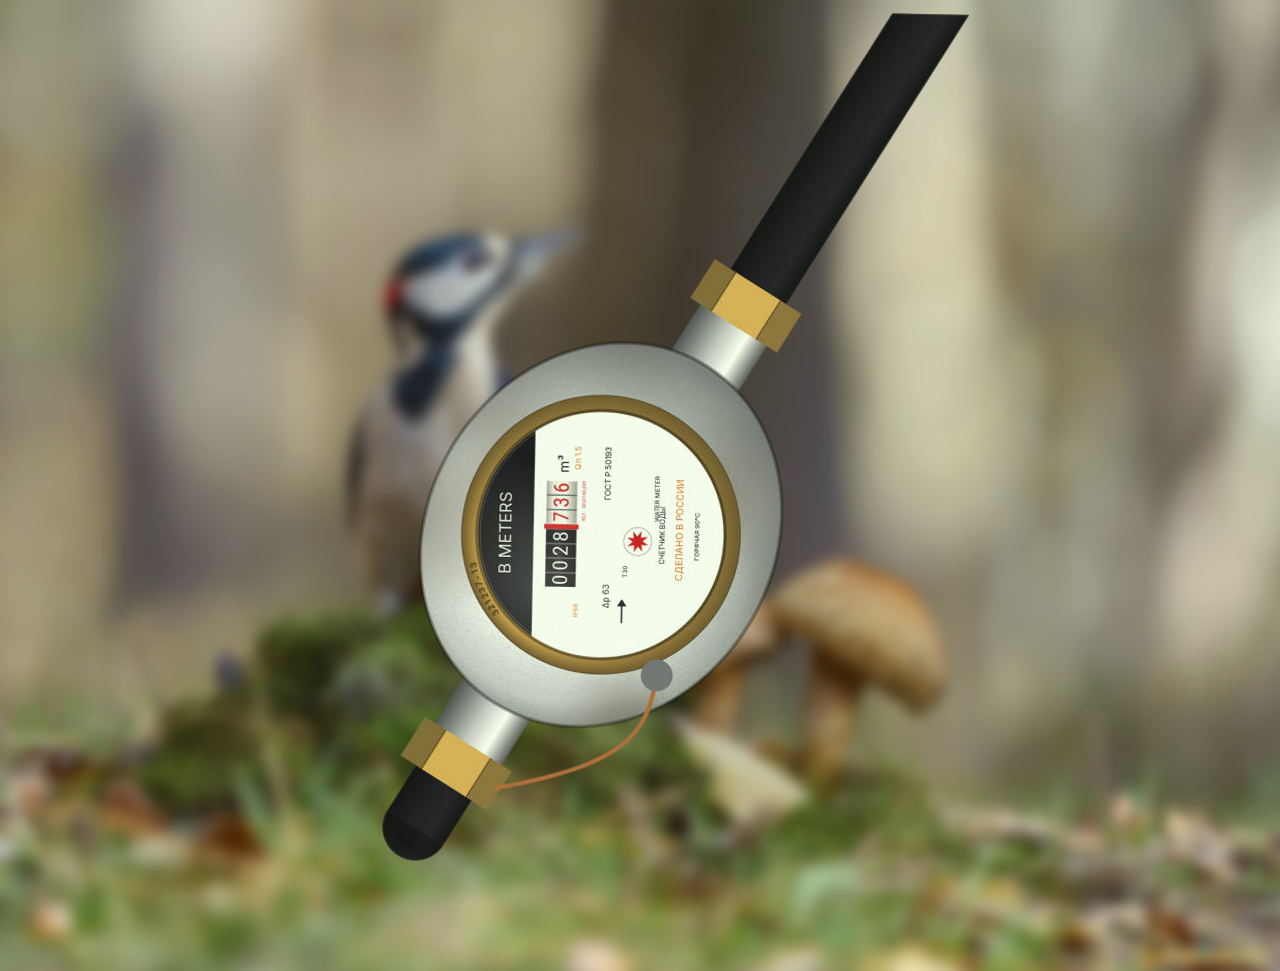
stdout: 28.736 m³
